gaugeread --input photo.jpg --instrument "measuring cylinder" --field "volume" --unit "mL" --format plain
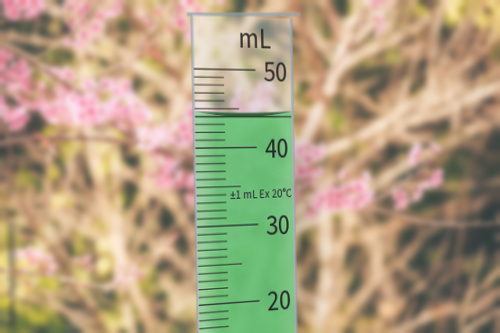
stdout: 44 mL
